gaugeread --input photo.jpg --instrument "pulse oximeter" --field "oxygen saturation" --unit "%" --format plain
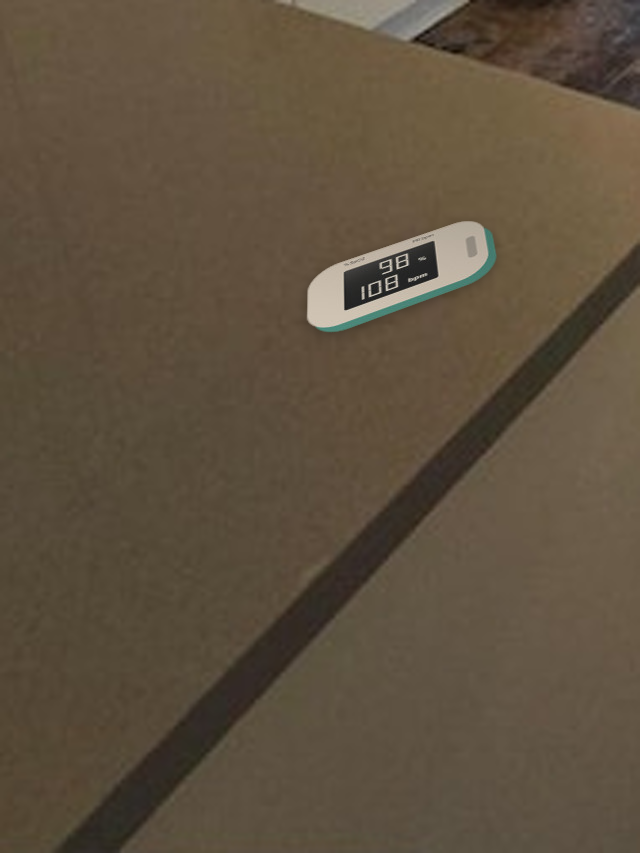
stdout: 98 %
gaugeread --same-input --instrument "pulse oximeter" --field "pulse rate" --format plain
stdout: 108 bpm
